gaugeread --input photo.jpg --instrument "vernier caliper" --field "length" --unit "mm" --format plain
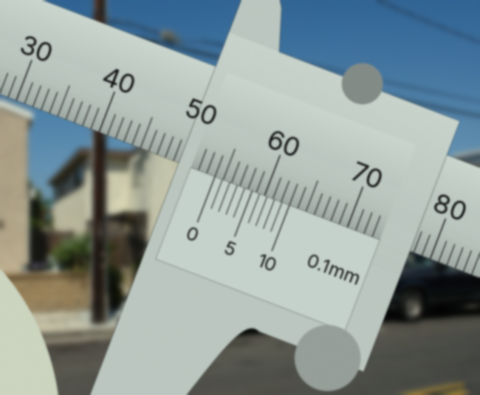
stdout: 54.0 mm
